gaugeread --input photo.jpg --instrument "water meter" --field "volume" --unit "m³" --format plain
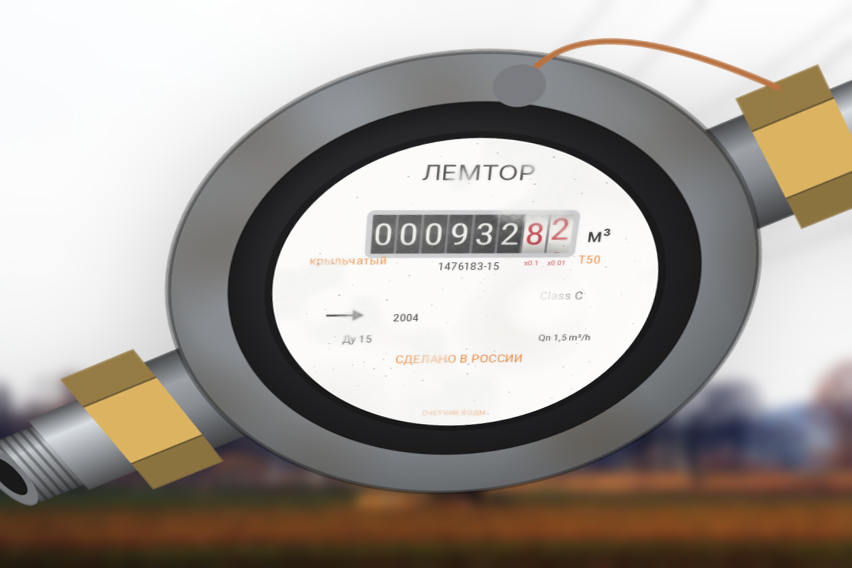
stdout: 932.82 m³
